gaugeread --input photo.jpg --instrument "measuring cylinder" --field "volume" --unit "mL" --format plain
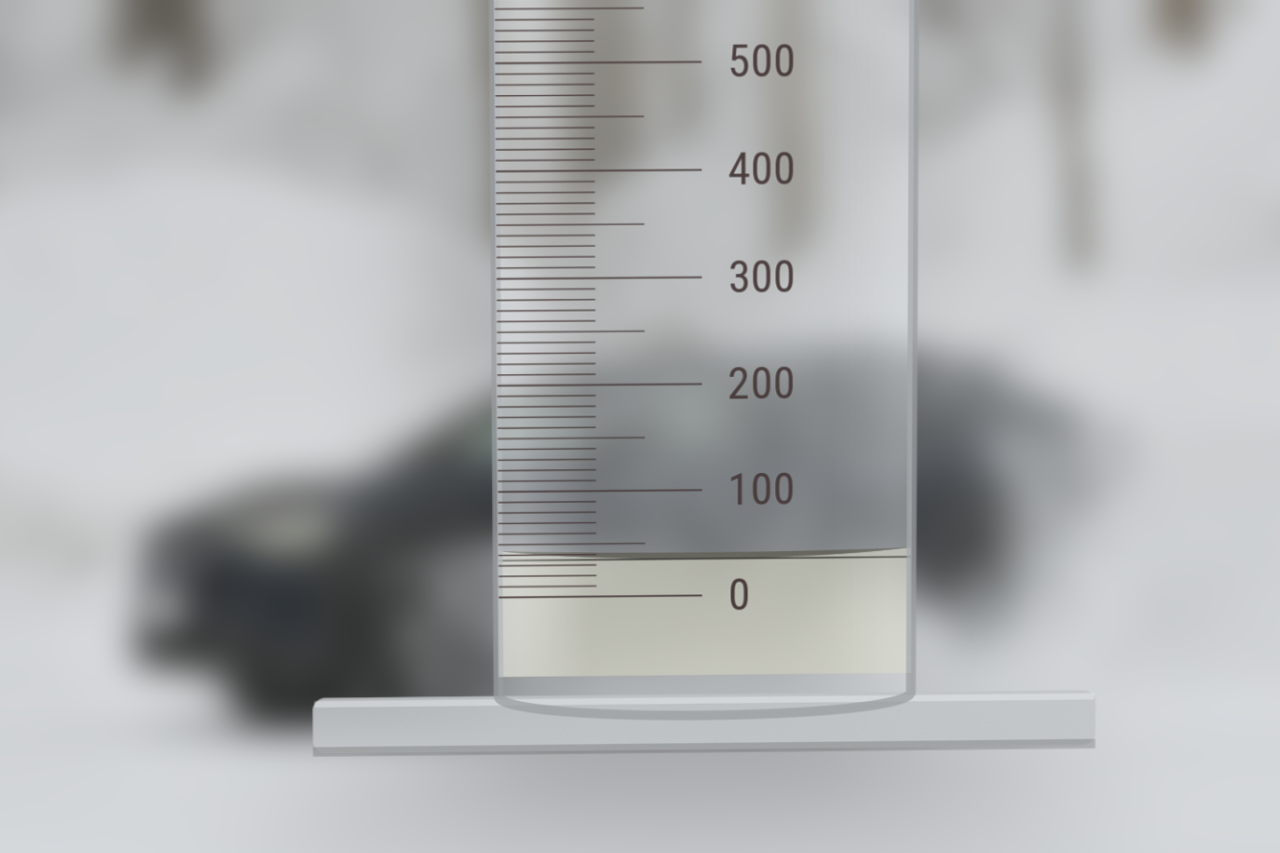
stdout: 35 mL
